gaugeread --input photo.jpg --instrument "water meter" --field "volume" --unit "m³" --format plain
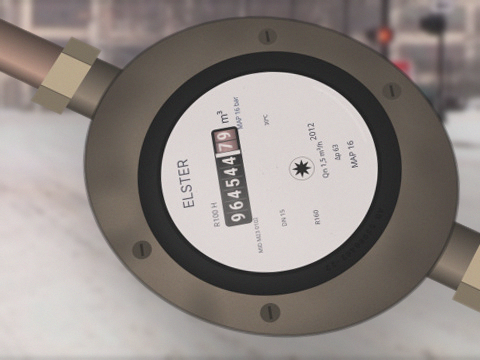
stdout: 964544.79 m³
